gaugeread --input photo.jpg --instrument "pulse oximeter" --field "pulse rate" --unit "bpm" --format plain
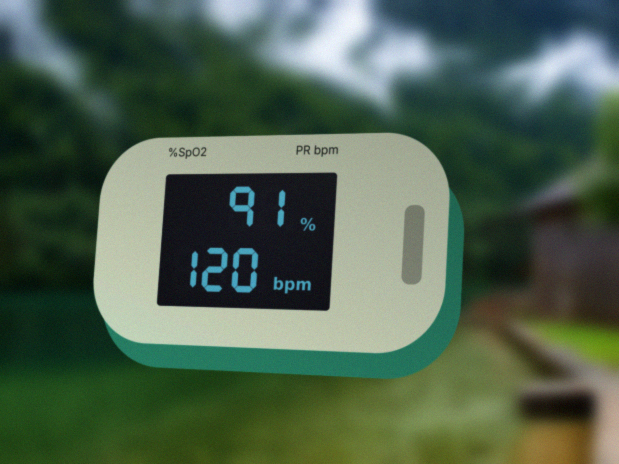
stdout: 120 bpm
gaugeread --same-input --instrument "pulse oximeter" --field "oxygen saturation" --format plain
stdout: 91 %
